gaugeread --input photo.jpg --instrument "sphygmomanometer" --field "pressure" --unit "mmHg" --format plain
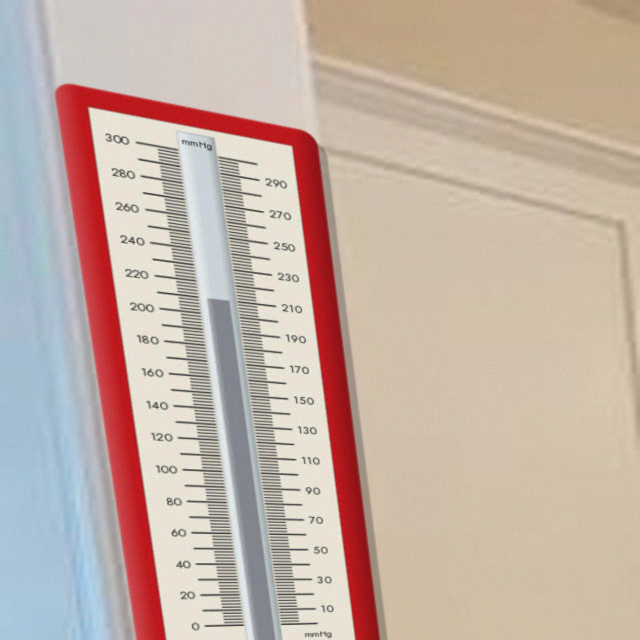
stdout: 210 mmHg
